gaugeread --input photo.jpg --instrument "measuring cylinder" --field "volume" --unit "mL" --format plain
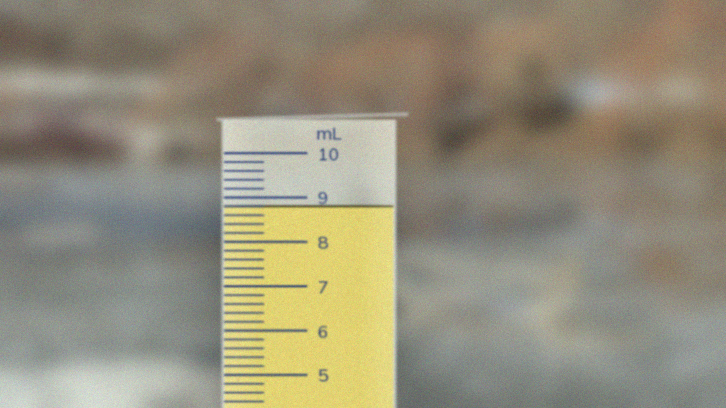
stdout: 8.8 mL
